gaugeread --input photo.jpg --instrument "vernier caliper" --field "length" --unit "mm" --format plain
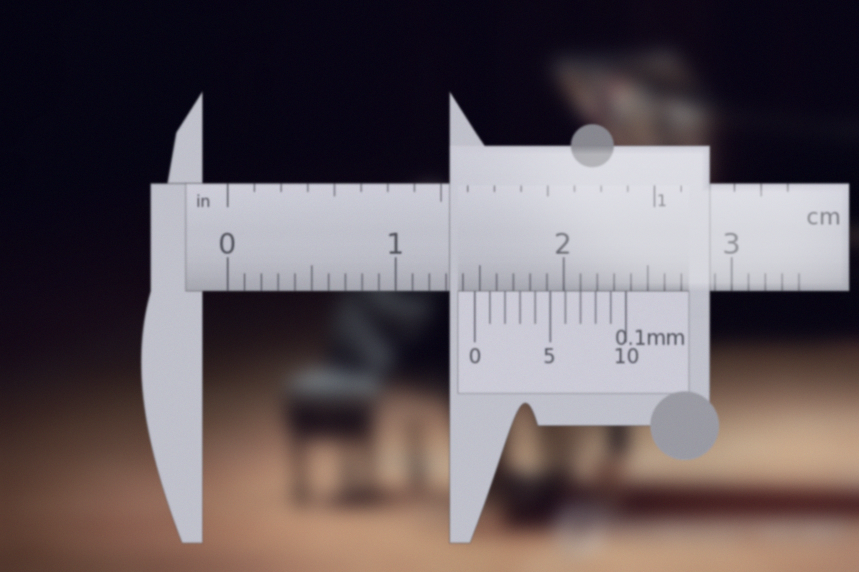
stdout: 14.7 mm
